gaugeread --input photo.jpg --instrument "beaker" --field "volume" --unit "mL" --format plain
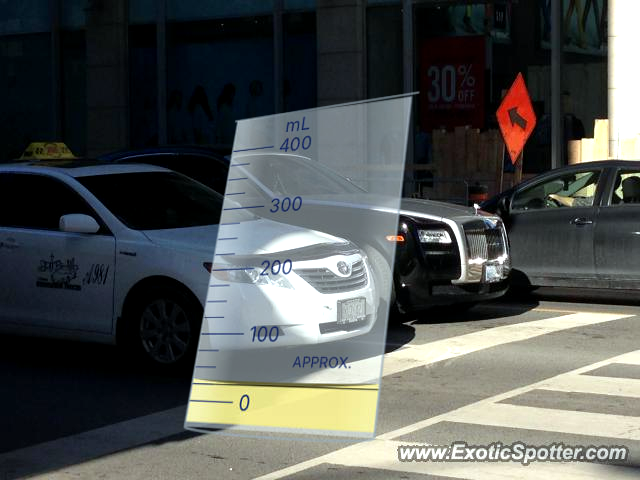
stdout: 25 mL
